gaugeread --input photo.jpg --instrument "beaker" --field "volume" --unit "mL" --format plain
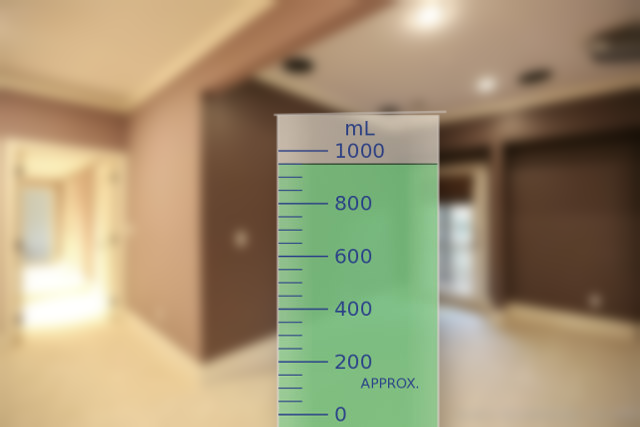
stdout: 950 mL
